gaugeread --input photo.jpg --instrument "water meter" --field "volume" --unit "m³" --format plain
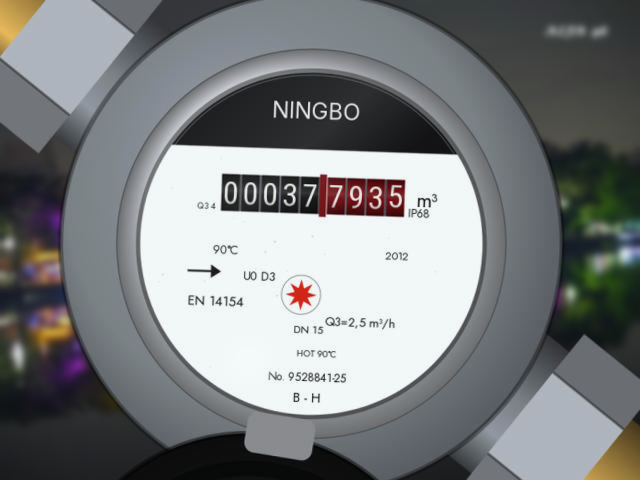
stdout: 37.7935 m³
